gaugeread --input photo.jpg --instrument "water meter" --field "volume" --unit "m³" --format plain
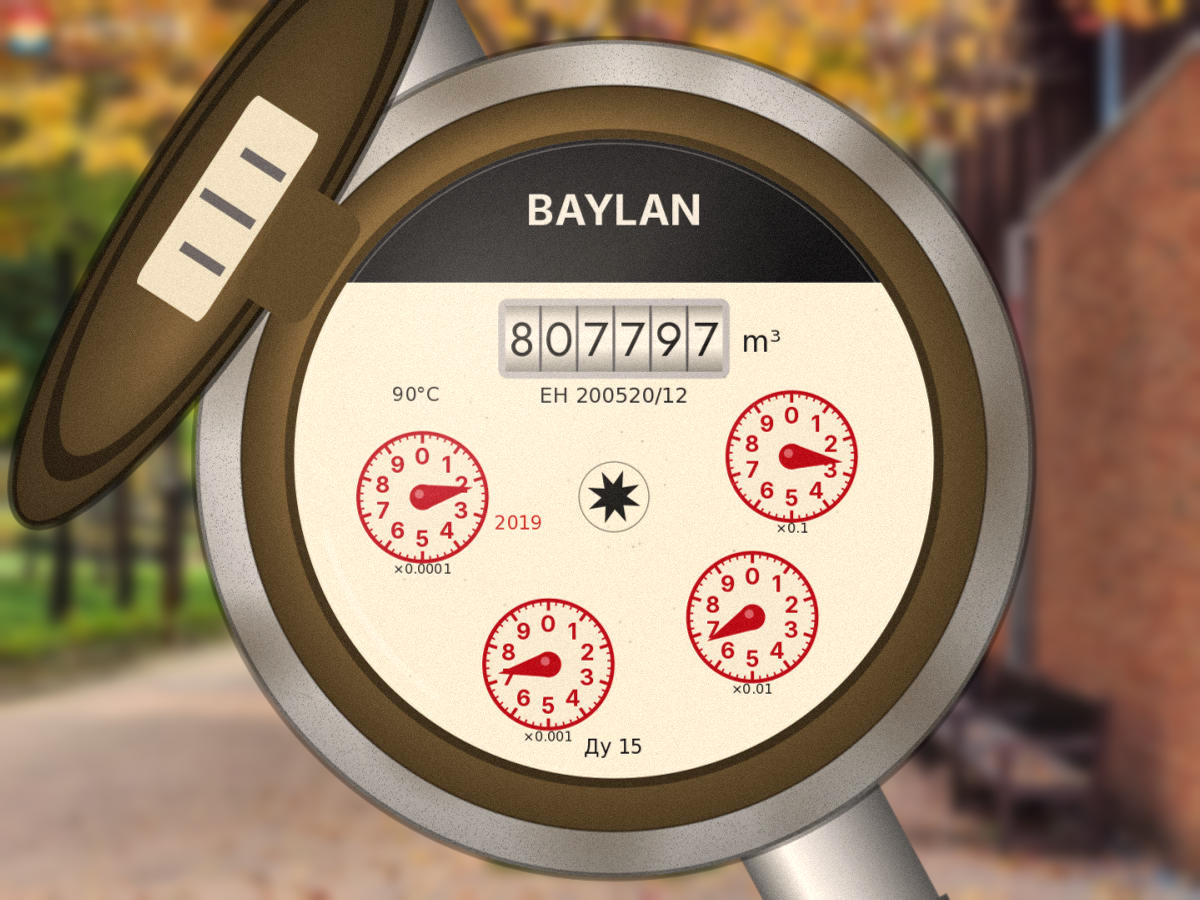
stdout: 807797.2672 m³
